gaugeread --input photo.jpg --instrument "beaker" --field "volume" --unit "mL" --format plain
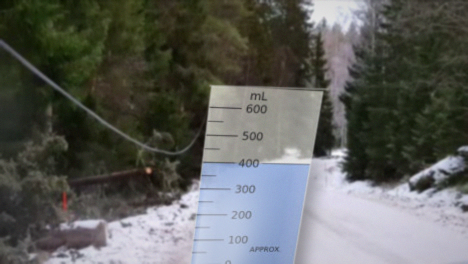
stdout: 400 mL
